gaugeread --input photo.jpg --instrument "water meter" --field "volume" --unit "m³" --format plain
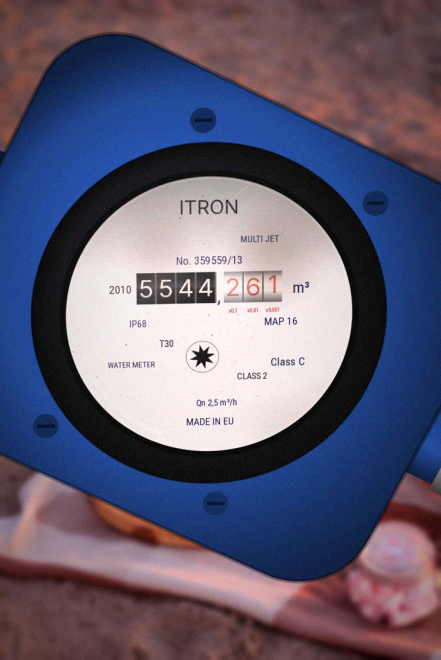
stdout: 5544.261 m³
